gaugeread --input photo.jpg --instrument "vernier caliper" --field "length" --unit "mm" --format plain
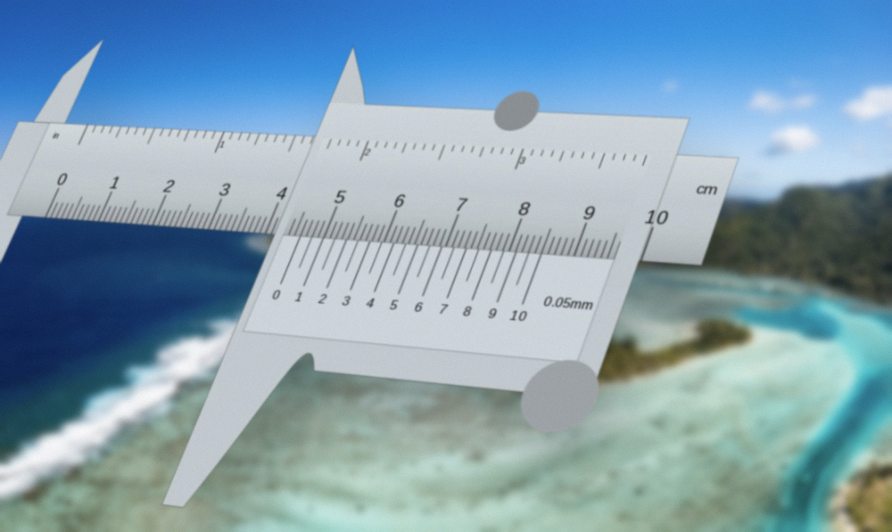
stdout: 46.0 mm
